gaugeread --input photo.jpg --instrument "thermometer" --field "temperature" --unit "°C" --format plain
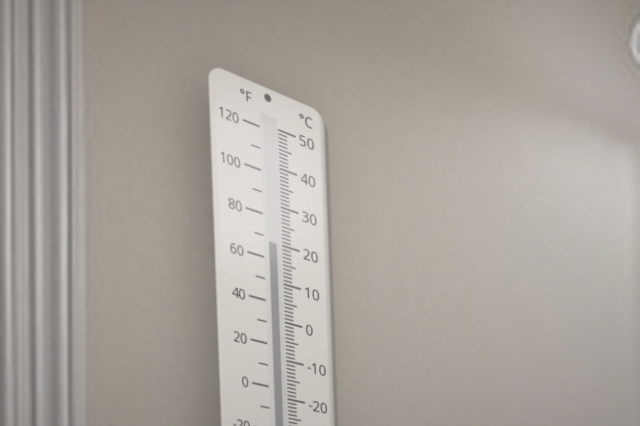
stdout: 20 °C
